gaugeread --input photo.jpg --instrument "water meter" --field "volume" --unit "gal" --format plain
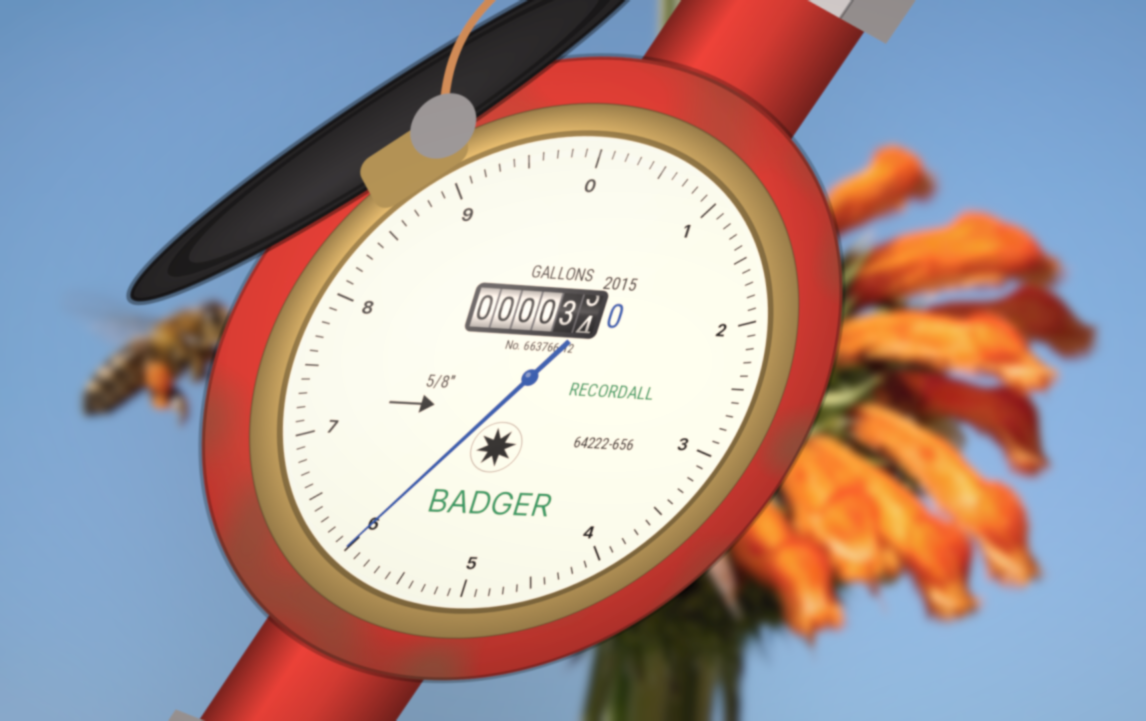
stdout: 336.0 gal
